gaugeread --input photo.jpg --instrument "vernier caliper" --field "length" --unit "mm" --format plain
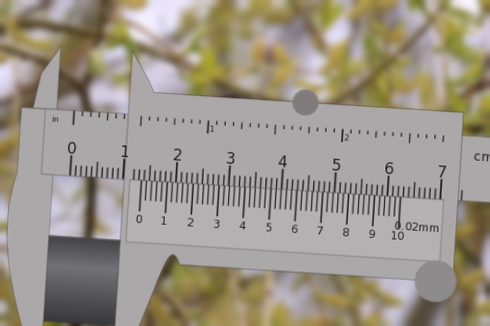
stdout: 13.5 mm
